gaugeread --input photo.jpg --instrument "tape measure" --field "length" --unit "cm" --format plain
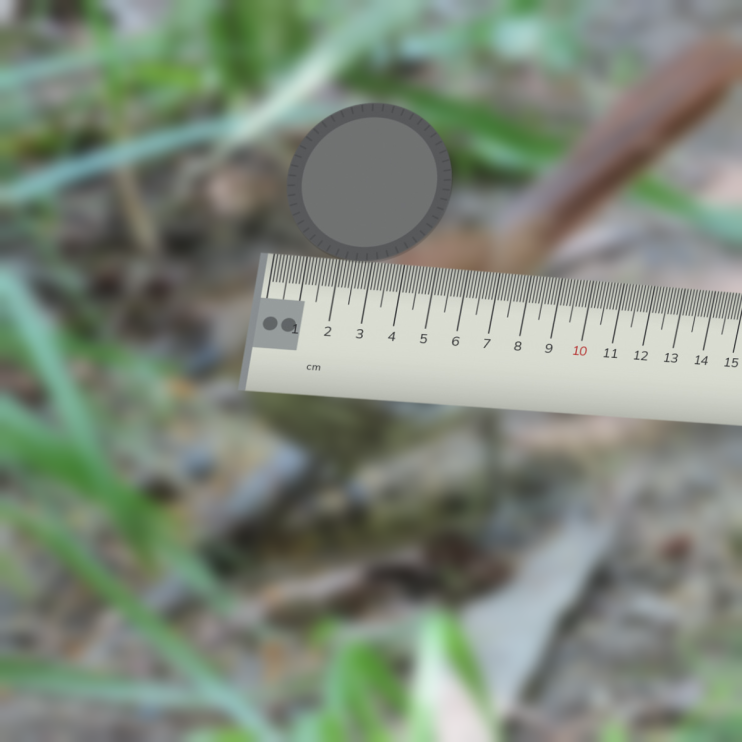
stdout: 5 cm
